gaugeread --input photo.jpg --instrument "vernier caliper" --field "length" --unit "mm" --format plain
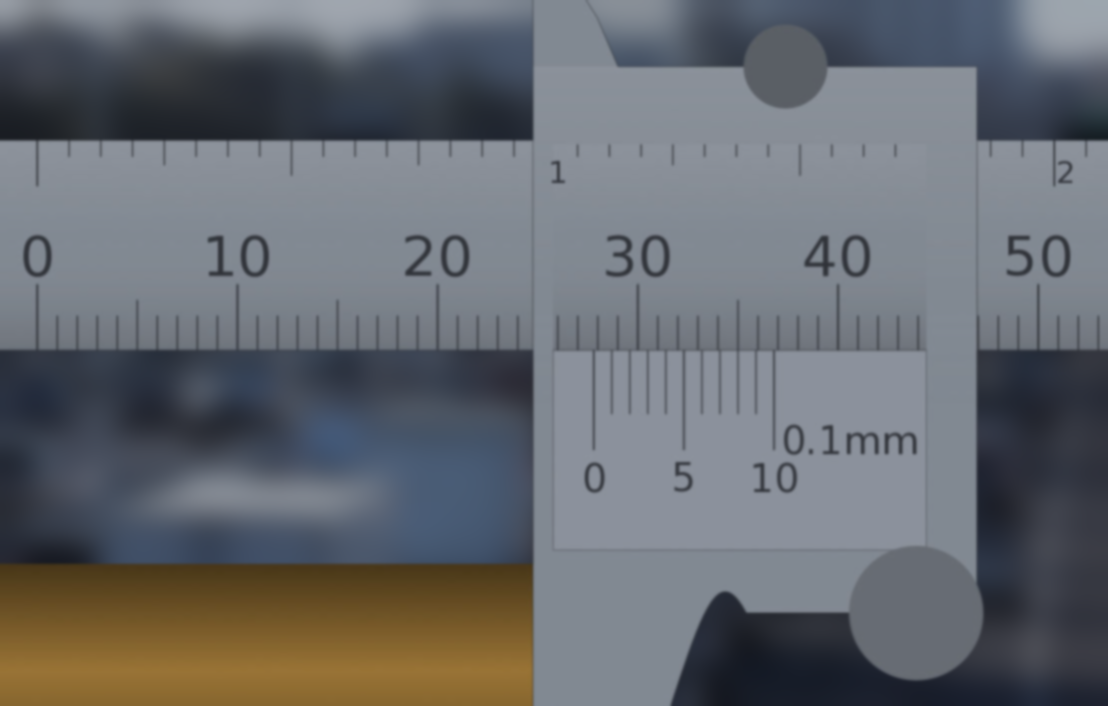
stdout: 27.8 mm
